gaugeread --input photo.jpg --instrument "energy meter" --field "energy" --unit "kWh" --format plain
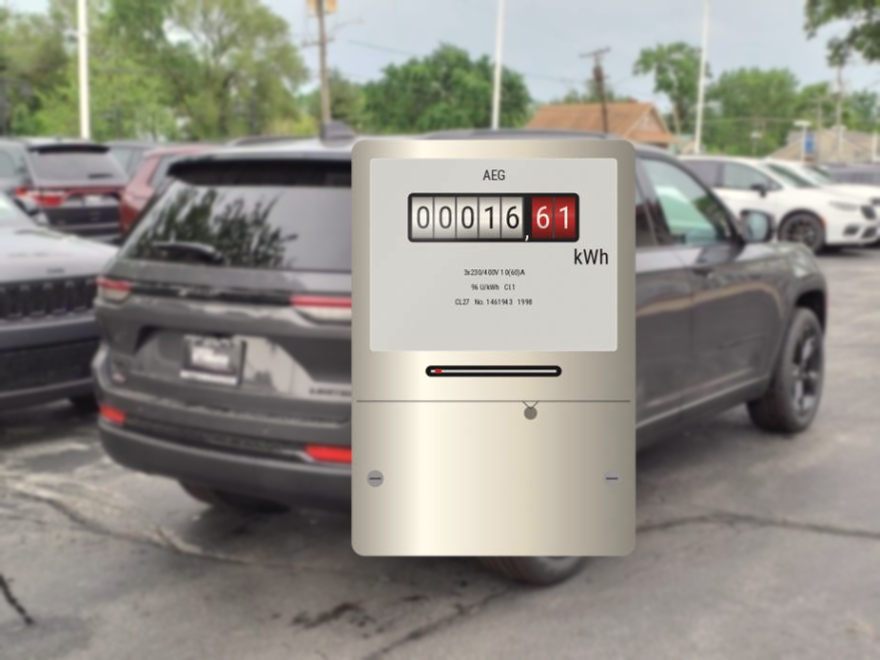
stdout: 16.61 kWh
